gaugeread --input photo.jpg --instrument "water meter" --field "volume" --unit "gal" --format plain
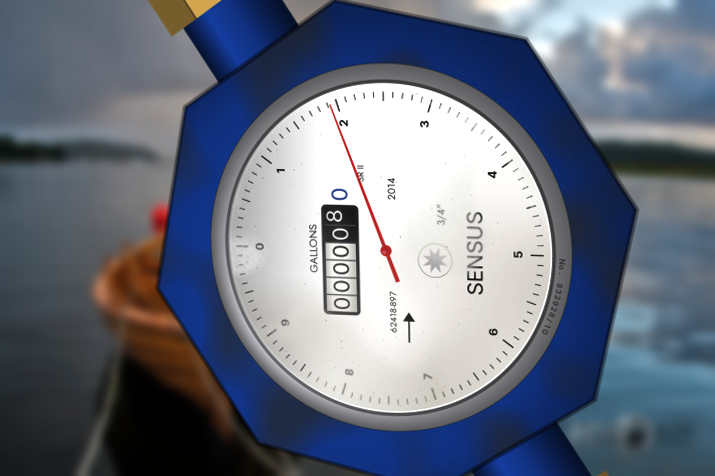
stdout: 81.9 gal
